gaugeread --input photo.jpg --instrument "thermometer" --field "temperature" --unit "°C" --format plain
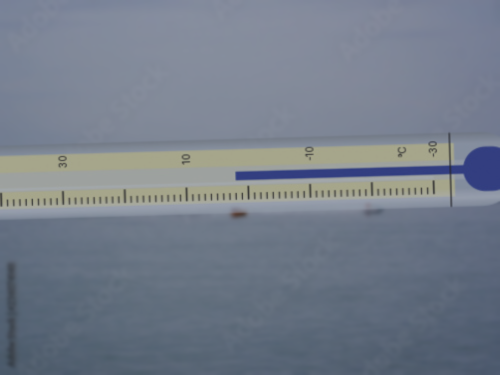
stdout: 2 °C
